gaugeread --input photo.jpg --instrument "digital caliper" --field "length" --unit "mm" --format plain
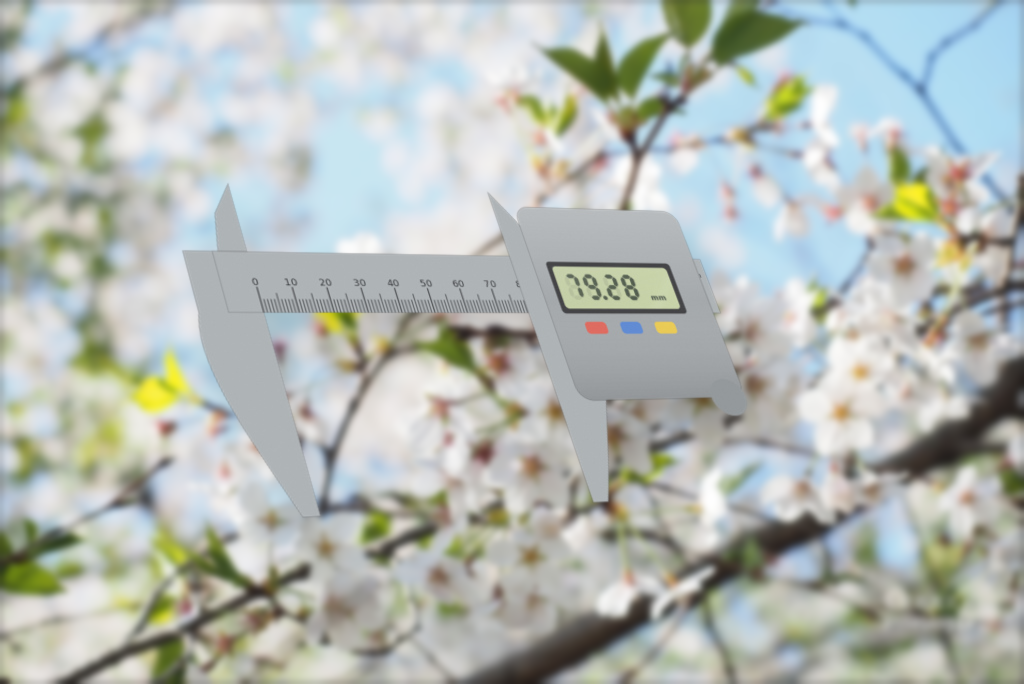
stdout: 79.28 mm
